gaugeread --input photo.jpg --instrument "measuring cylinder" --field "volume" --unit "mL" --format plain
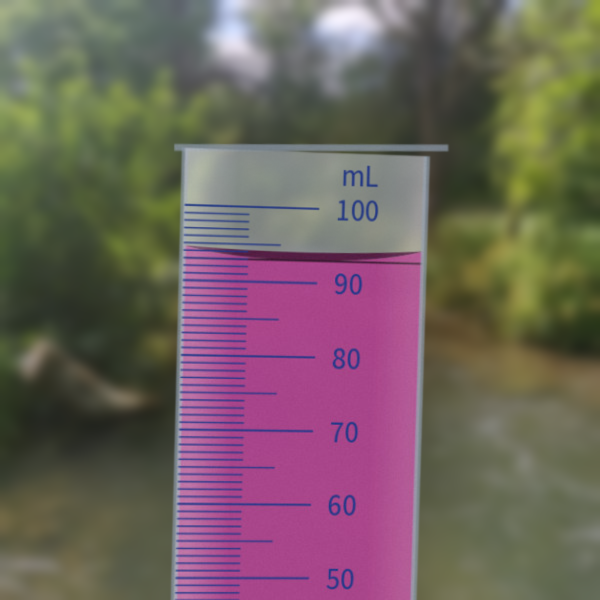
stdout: 93 mL
